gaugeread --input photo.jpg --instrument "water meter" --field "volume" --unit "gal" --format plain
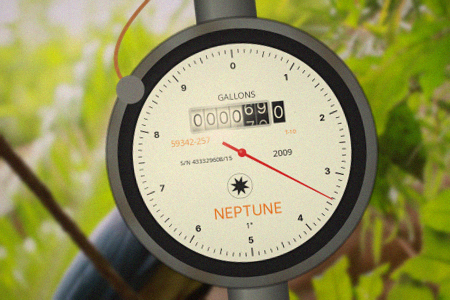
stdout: 693.4 gal
